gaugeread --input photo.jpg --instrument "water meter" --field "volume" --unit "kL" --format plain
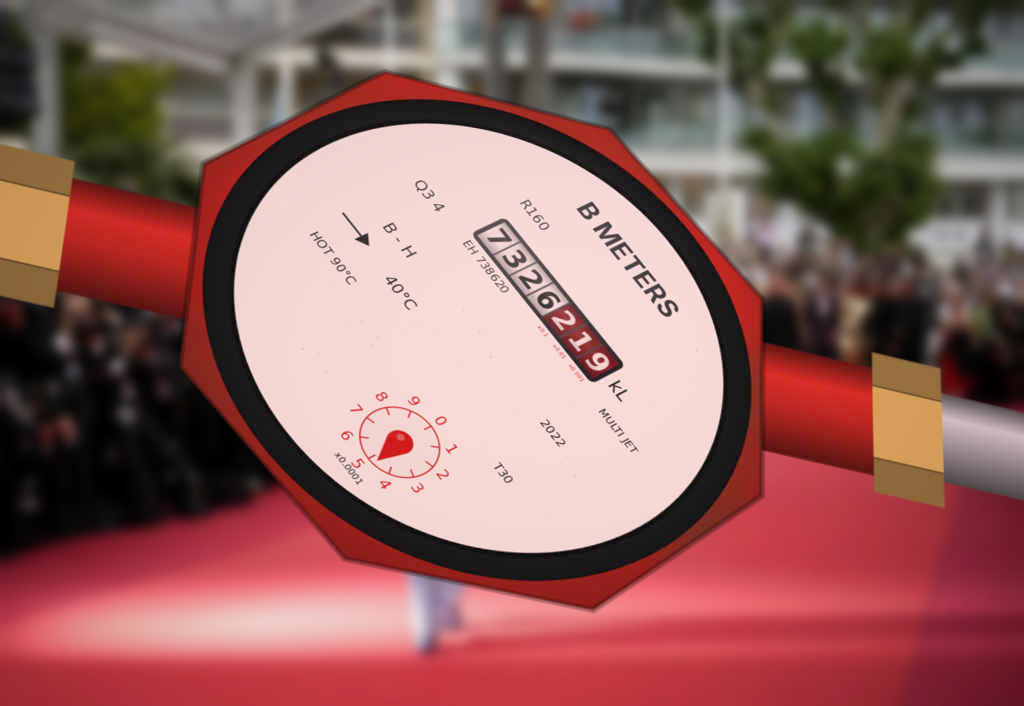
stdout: 7326.2194 kL
